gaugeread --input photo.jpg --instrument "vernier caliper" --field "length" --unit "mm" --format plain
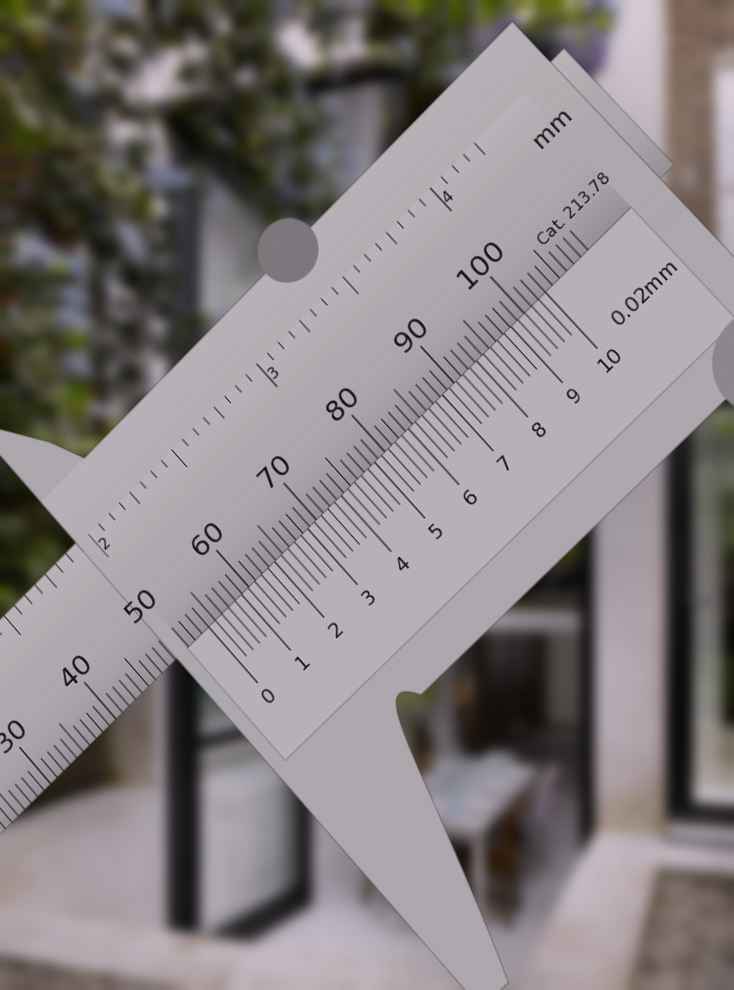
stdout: 54.0 mm
